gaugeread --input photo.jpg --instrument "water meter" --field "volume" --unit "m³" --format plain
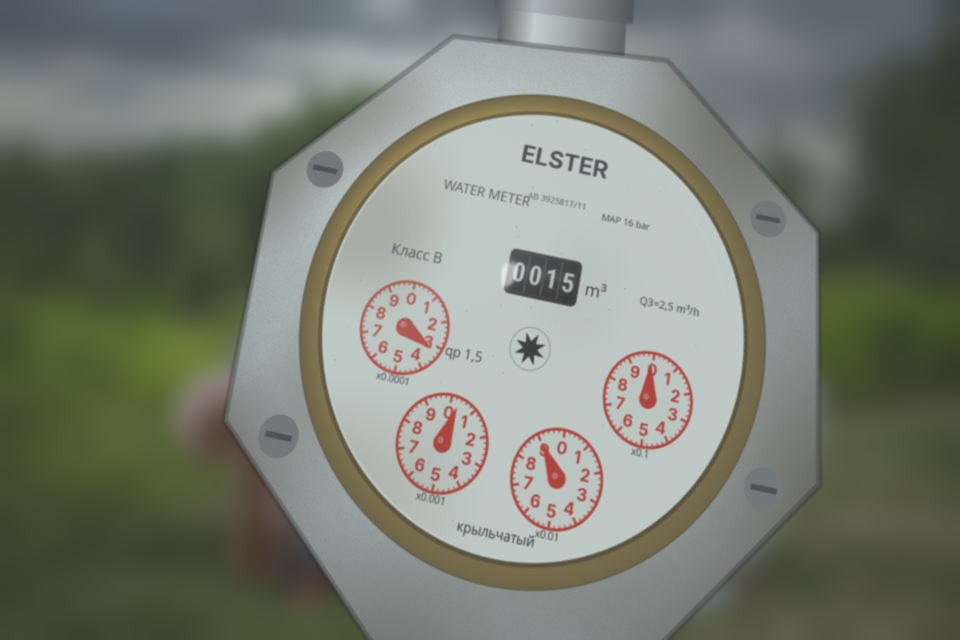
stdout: 14.9903 m³
